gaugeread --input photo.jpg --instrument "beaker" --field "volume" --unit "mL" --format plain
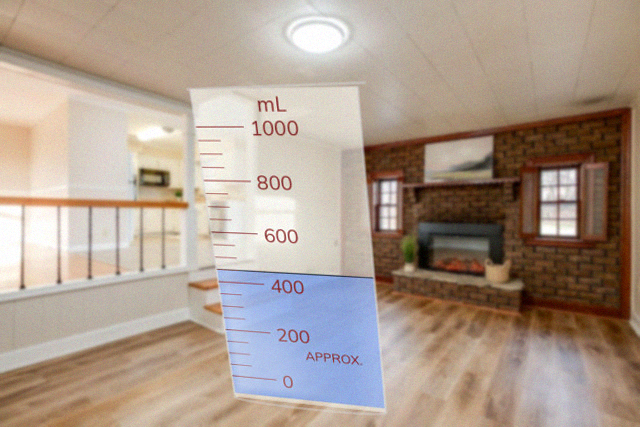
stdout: 450 mL
